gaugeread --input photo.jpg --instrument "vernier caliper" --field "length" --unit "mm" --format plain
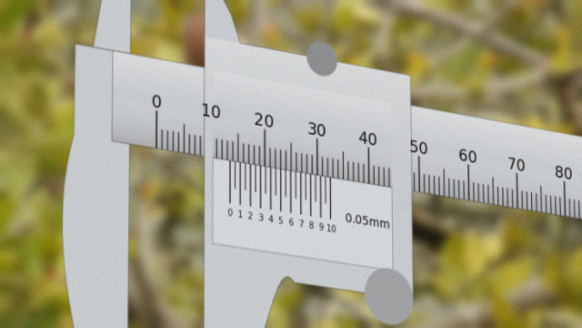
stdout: 13.5 mm
